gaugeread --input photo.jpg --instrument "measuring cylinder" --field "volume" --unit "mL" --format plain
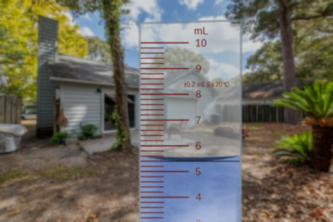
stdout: 5.4 mL
